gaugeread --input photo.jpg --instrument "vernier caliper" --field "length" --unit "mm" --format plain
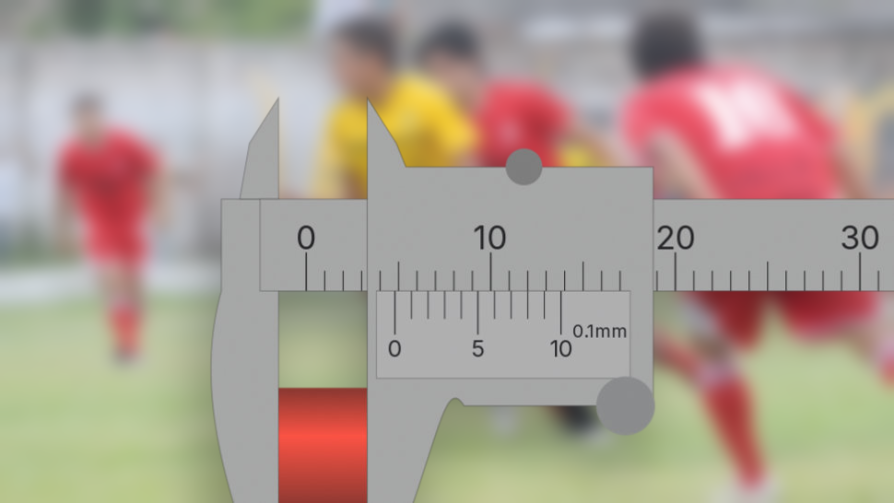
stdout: 4.8 mm
